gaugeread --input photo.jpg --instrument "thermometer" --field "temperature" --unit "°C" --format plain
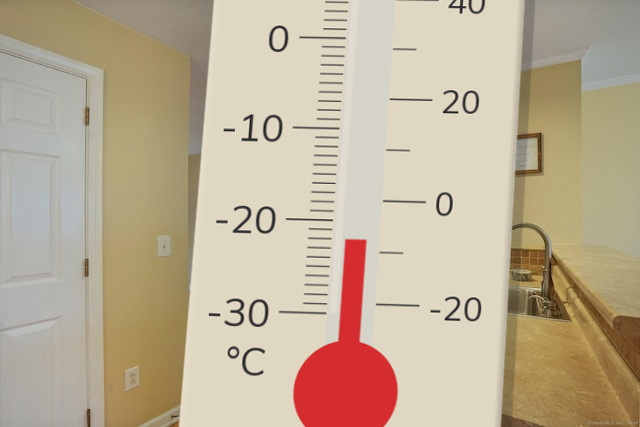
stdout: -22 °C
